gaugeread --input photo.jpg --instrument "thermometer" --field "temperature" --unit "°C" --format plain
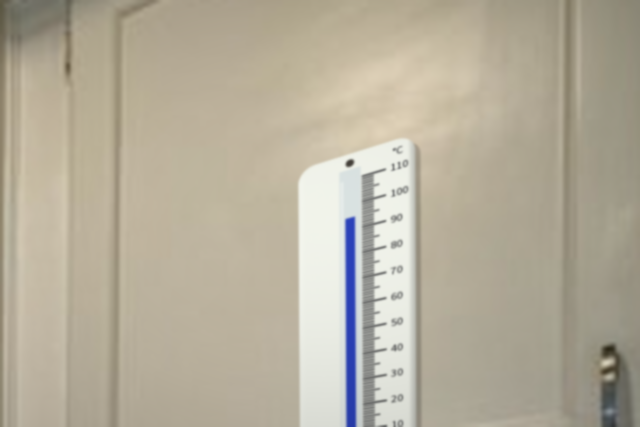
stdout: 95 °C
